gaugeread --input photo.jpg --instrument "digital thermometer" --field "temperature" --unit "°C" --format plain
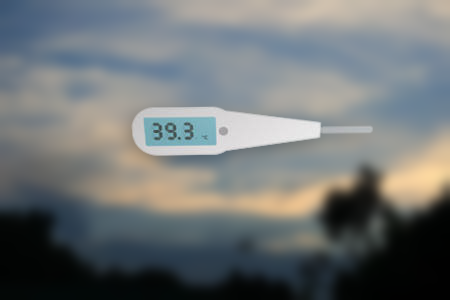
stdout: 39.3 °C
